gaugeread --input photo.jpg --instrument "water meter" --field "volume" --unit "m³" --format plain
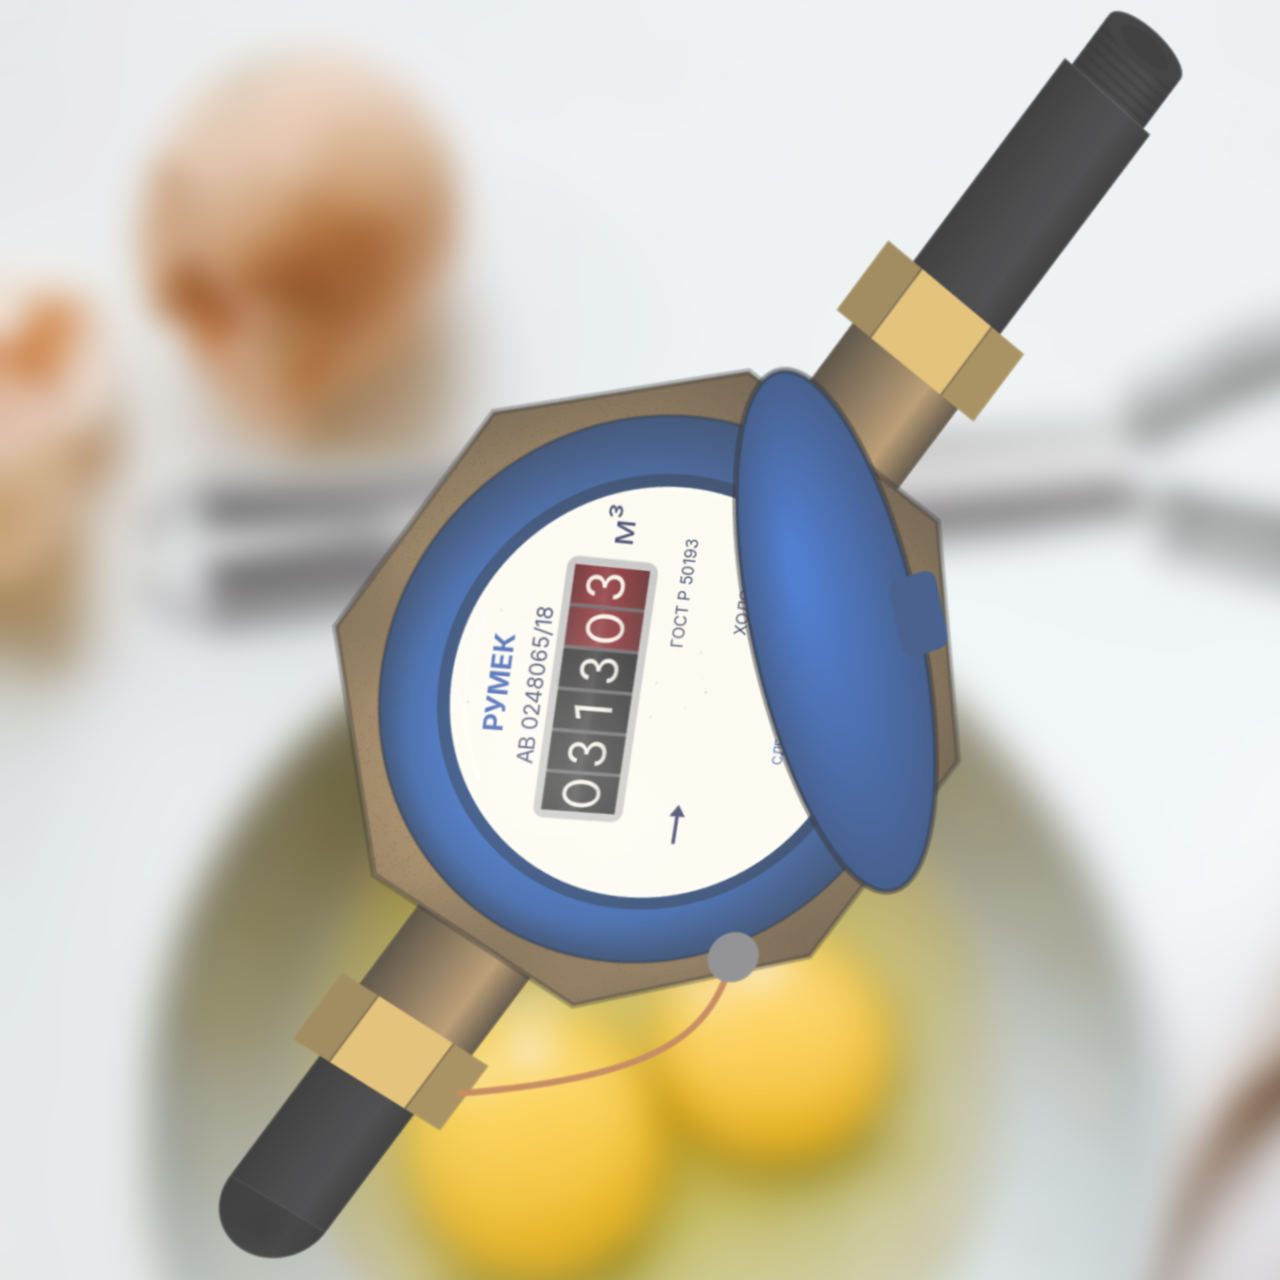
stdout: 313.03 m³
